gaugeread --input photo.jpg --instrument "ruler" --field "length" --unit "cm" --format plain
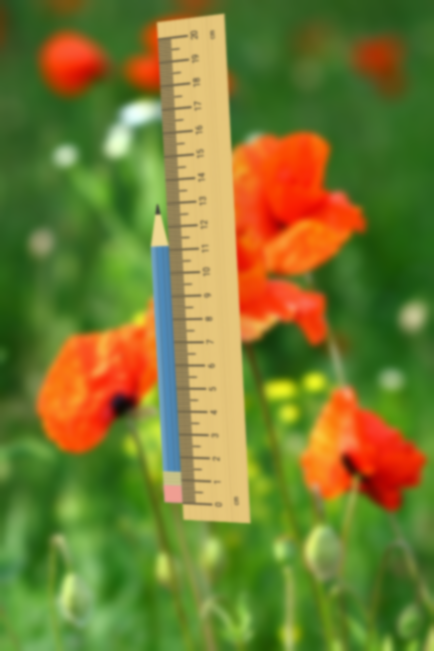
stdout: 13 cm
